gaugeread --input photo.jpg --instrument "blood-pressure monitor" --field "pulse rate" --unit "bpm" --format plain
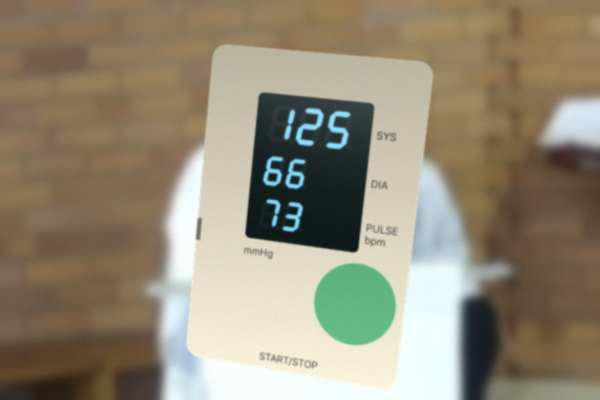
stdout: 73 bpm
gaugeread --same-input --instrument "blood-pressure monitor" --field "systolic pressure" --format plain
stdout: 125 mmHg
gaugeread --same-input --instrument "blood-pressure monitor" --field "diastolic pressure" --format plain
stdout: 66 mmHg
